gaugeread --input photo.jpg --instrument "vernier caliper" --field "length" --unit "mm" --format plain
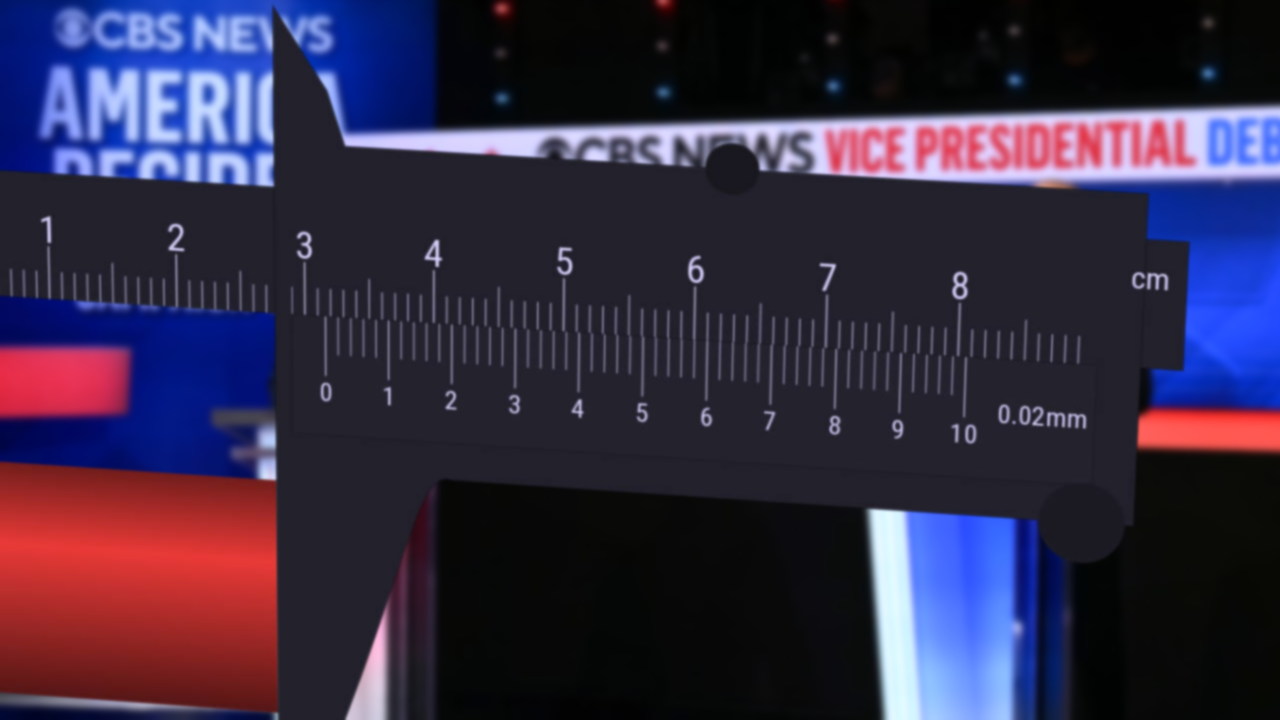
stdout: 31.6 mm
